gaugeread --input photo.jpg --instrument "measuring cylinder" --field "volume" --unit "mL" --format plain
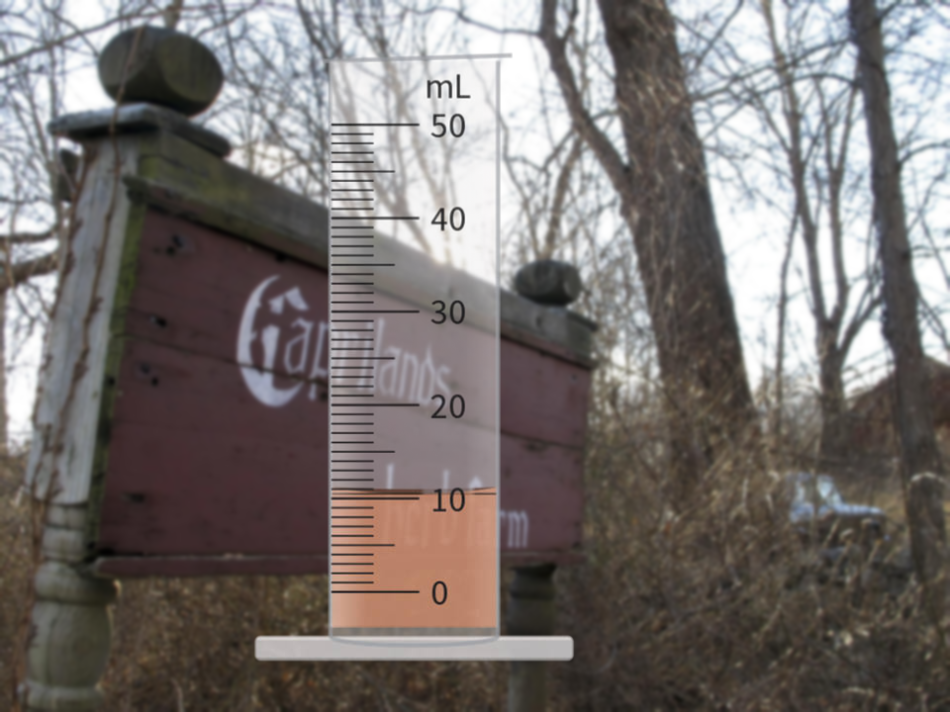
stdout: 10.5 mL
